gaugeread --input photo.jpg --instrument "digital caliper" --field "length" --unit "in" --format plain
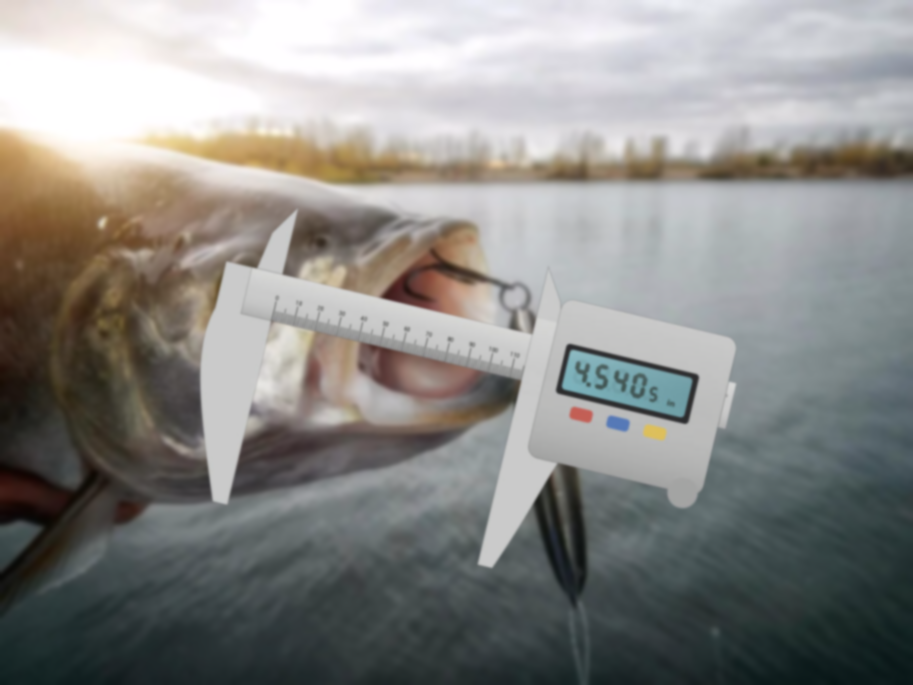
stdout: 4.5405 in
